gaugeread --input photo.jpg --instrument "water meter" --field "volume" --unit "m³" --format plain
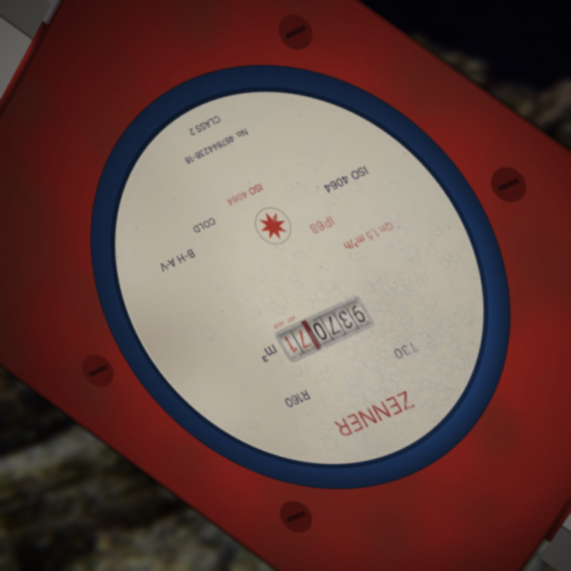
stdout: 9370.71 m³
